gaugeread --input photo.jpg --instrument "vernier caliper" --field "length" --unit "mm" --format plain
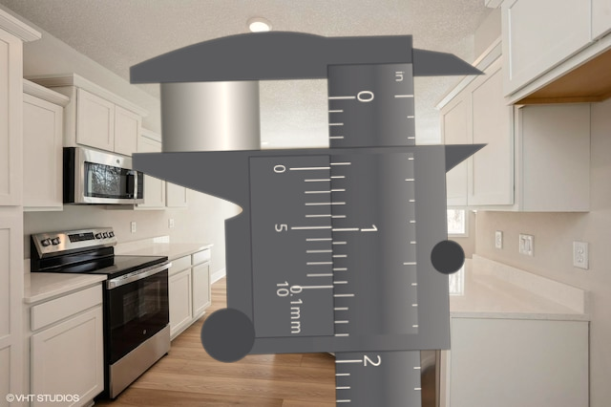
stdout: 5.3 mm
